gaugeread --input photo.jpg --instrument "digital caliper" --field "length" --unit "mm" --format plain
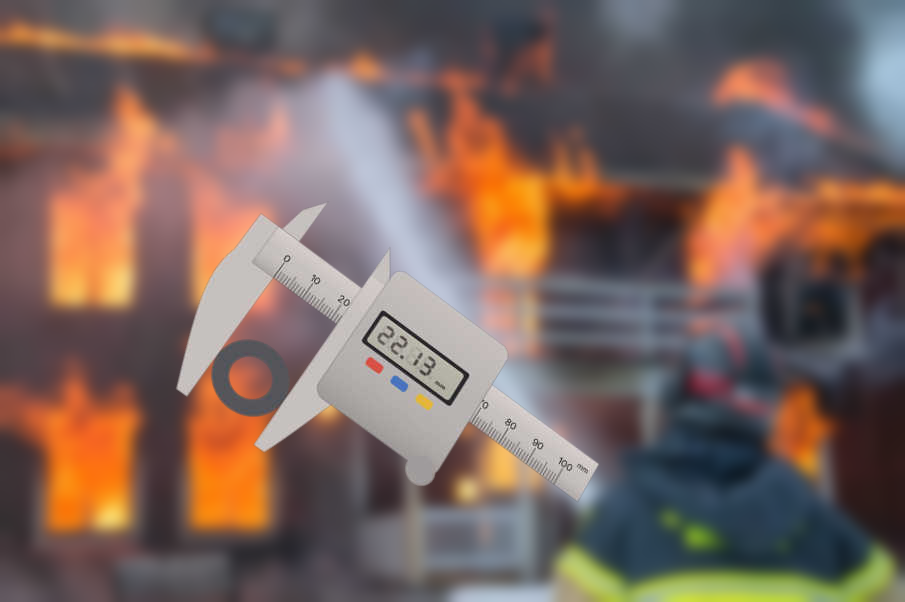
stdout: 22.13 mm
